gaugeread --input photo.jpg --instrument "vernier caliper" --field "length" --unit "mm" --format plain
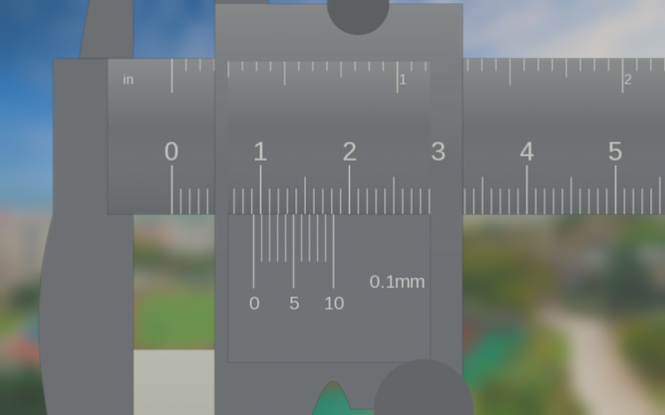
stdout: 9.2 mm
